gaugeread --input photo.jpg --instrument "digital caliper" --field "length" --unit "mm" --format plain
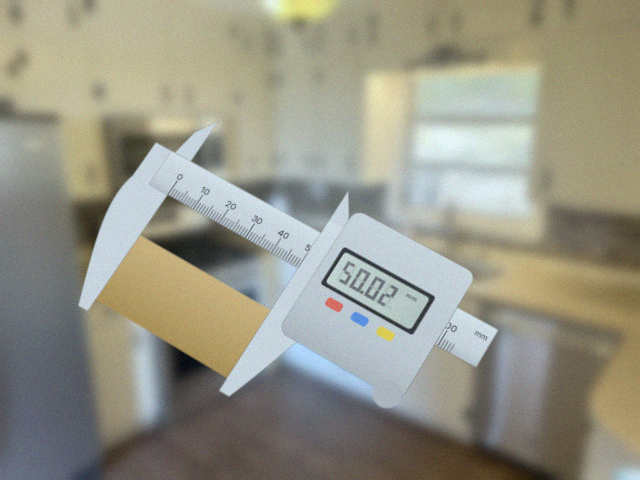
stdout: 50.02 mm
